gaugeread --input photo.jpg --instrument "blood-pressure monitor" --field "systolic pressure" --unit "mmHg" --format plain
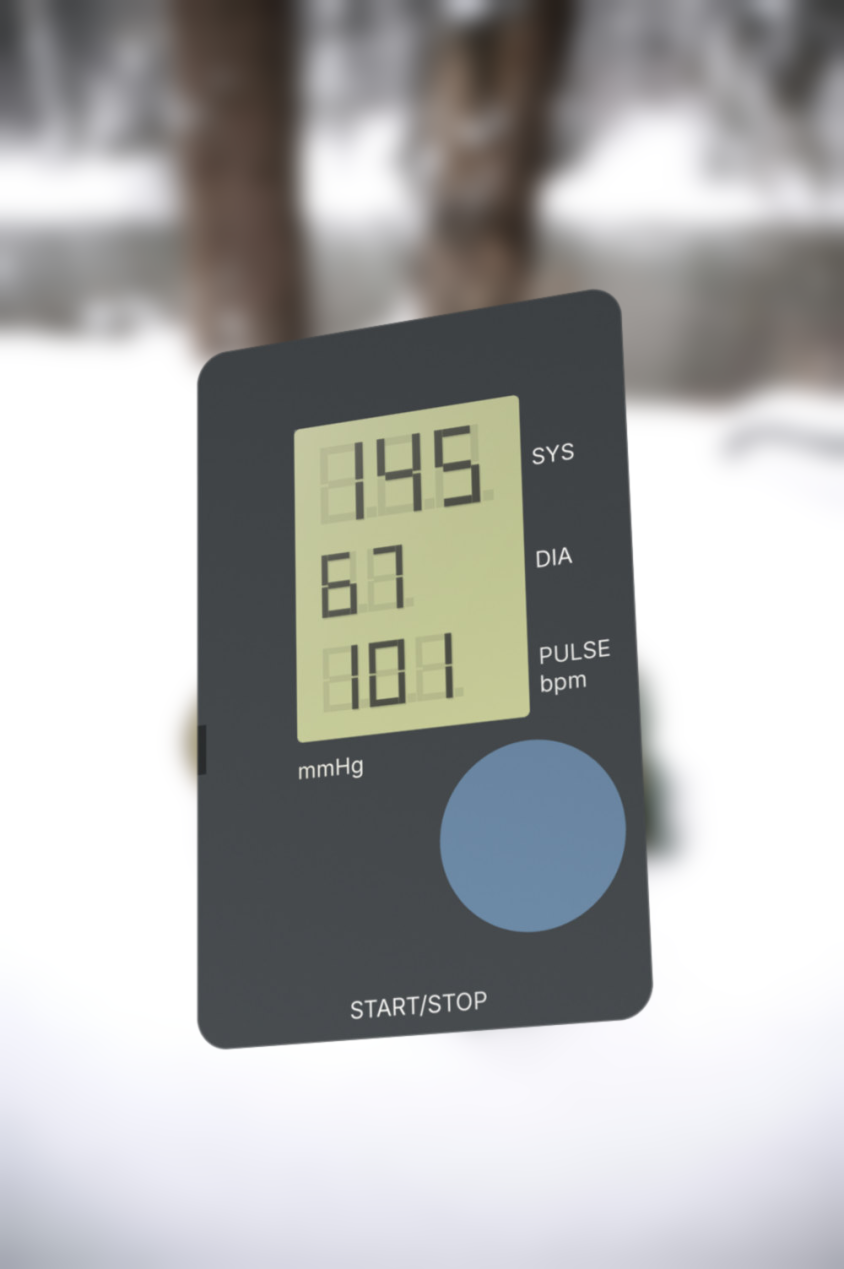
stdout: 145 mmHg
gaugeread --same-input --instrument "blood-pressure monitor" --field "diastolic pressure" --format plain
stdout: 67 mmHg
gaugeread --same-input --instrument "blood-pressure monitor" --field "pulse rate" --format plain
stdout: 101 bpm
